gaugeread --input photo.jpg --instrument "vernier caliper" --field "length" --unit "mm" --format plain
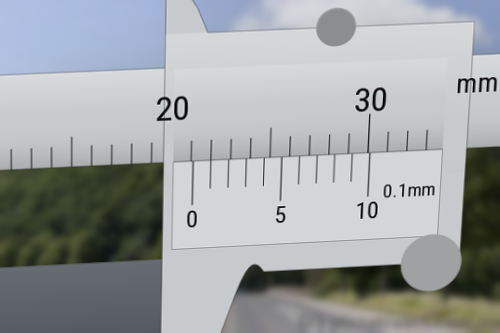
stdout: 21.1 mm
